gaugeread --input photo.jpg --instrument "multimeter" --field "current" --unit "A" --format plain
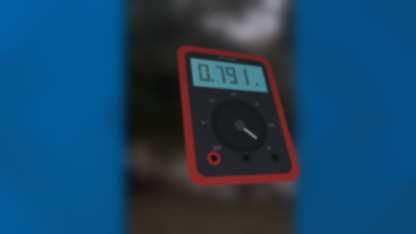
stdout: 0.791 A
